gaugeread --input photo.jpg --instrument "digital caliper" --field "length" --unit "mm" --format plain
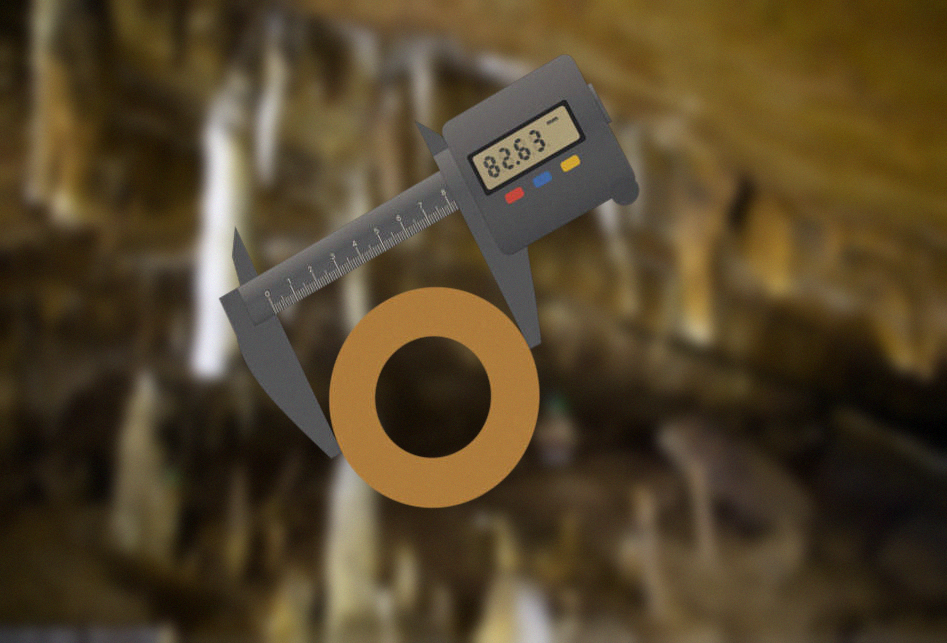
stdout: 82.63 mm
